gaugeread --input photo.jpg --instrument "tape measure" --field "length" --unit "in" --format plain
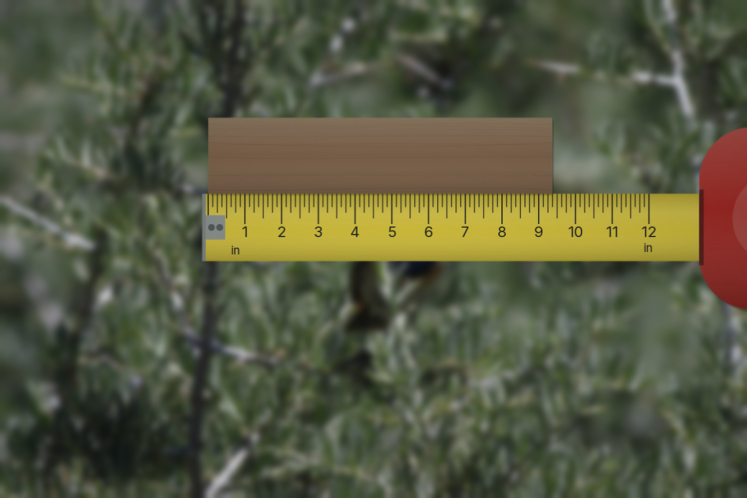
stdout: 9.375 in
